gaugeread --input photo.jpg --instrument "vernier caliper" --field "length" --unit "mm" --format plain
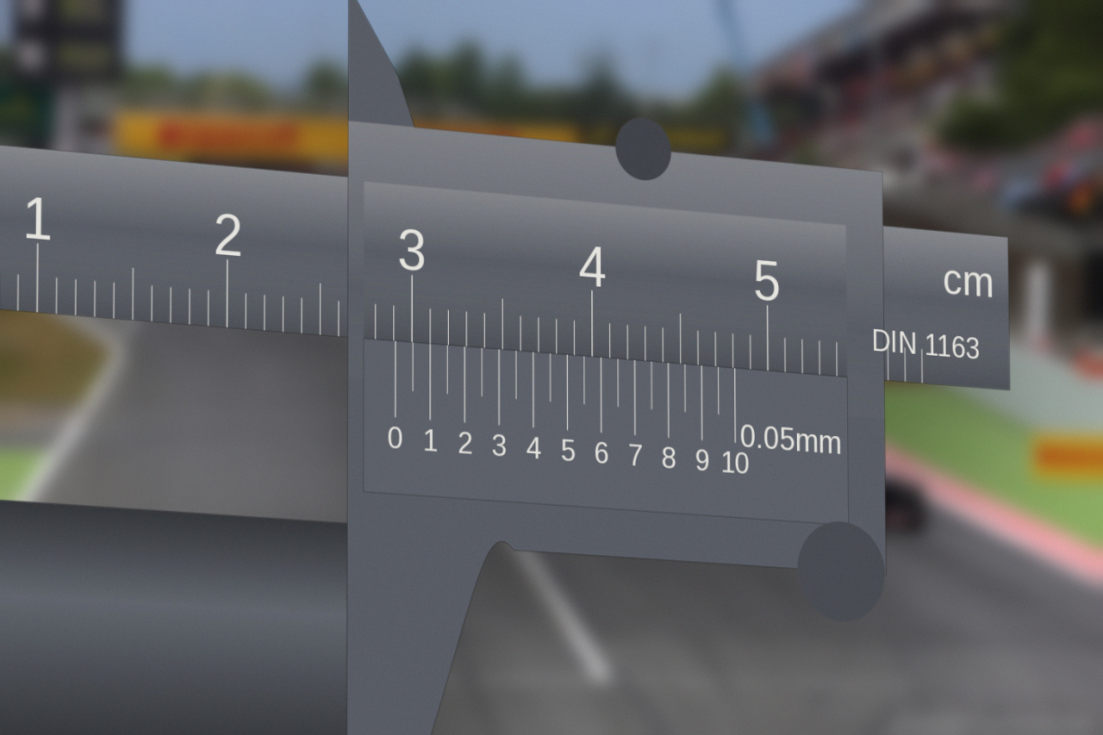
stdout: 29.1 mm
